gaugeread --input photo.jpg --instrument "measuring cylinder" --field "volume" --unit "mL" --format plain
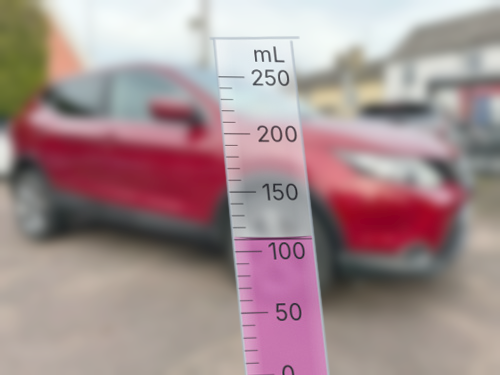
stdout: 110 mL
